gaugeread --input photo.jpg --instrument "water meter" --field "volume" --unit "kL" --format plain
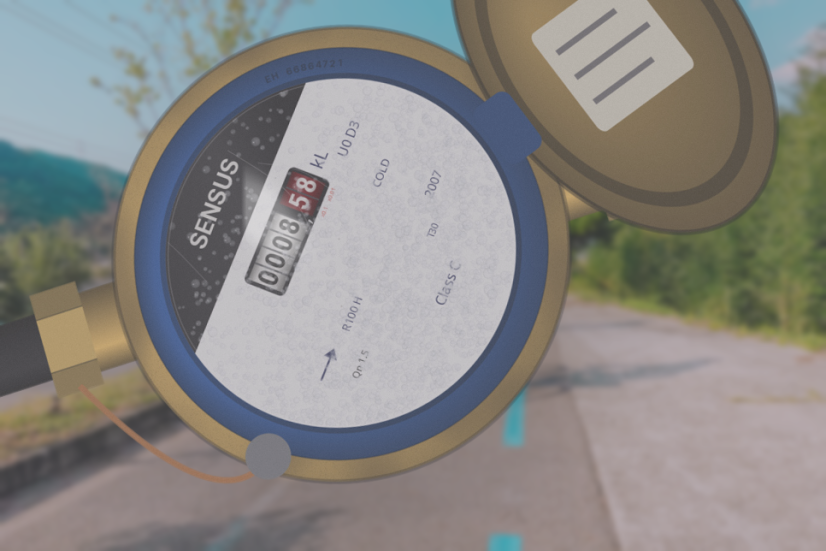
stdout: 8.58 kL
